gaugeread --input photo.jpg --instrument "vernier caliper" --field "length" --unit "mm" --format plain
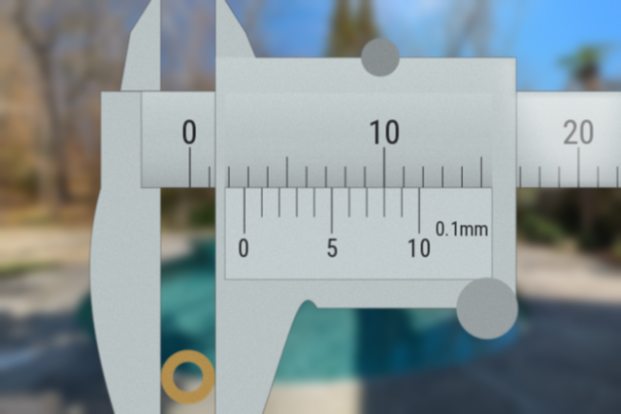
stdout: 2.8 mm
